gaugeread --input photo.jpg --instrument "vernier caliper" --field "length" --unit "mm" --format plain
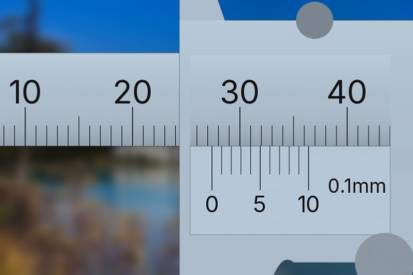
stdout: 27.4 mm
